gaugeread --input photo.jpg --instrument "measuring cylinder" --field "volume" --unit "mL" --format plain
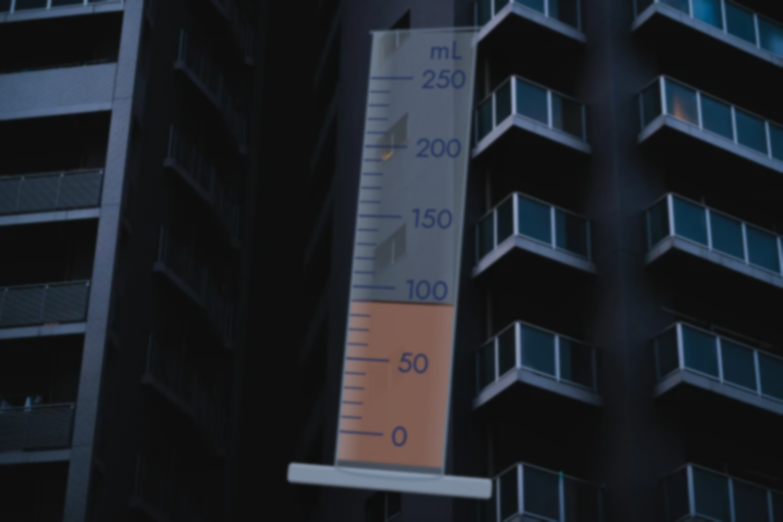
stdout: 90 mL
